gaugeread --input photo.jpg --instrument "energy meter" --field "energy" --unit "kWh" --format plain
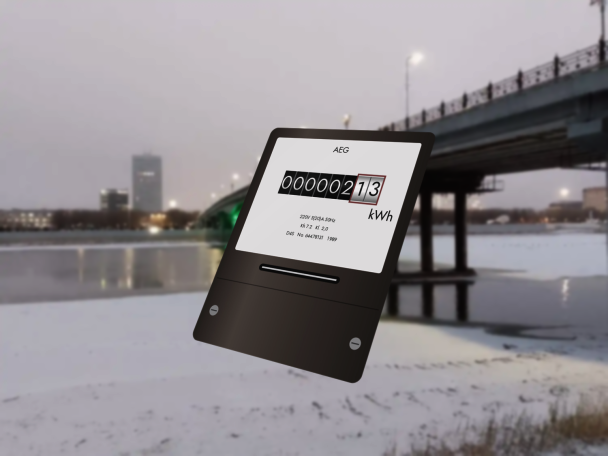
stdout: 2.13 kWh
